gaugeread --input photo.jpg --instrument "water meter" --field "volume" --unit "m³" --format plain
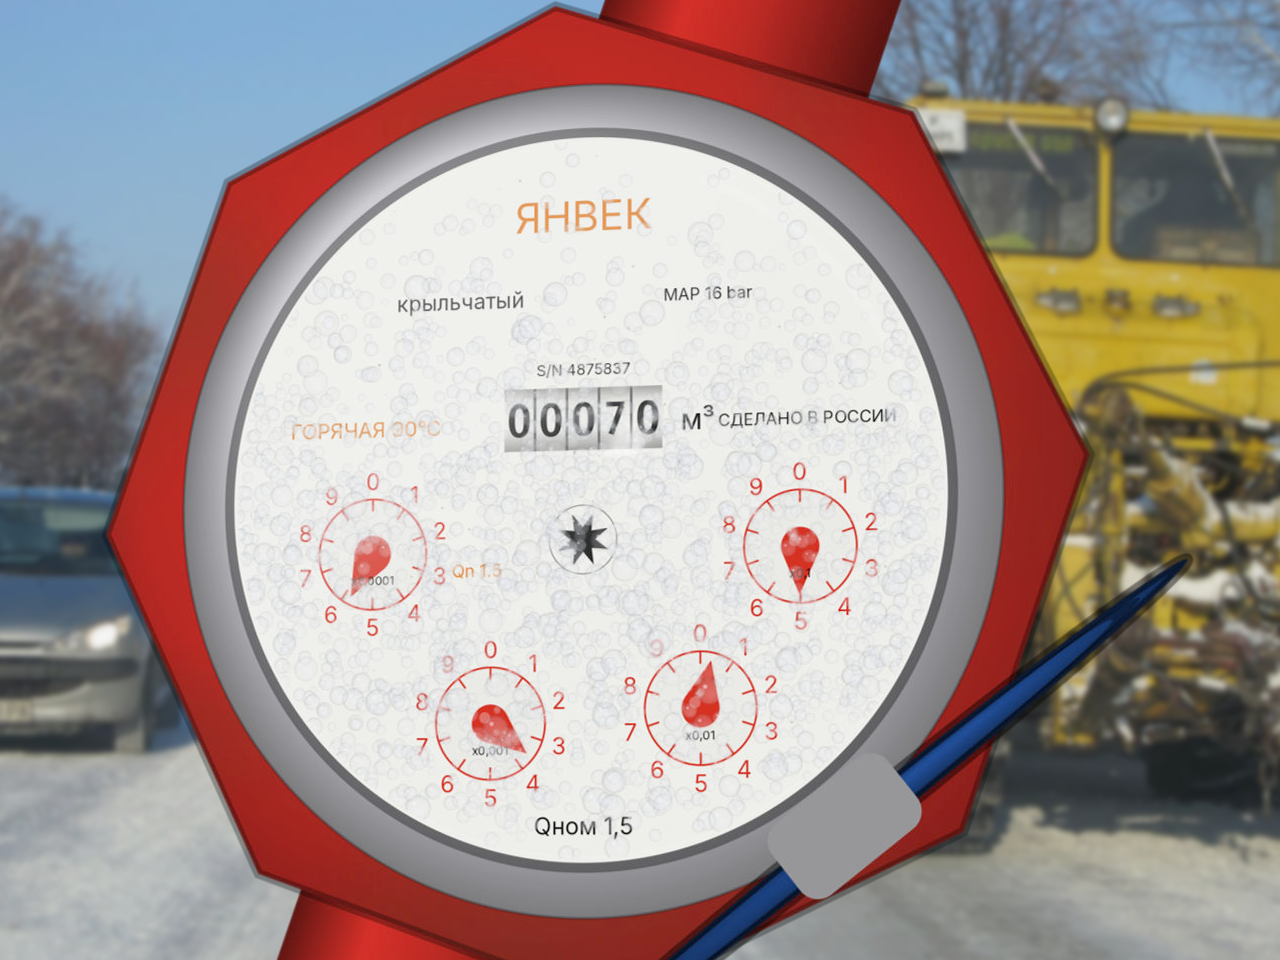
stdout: 70.5035 m³
